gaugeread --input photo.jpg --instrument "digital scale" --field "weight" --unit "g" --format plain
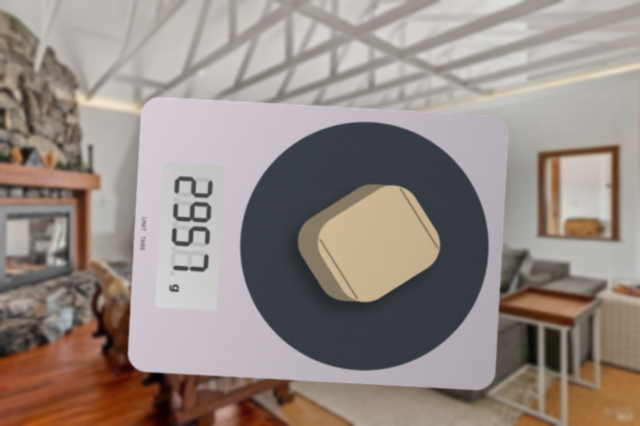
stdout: 2957 g
